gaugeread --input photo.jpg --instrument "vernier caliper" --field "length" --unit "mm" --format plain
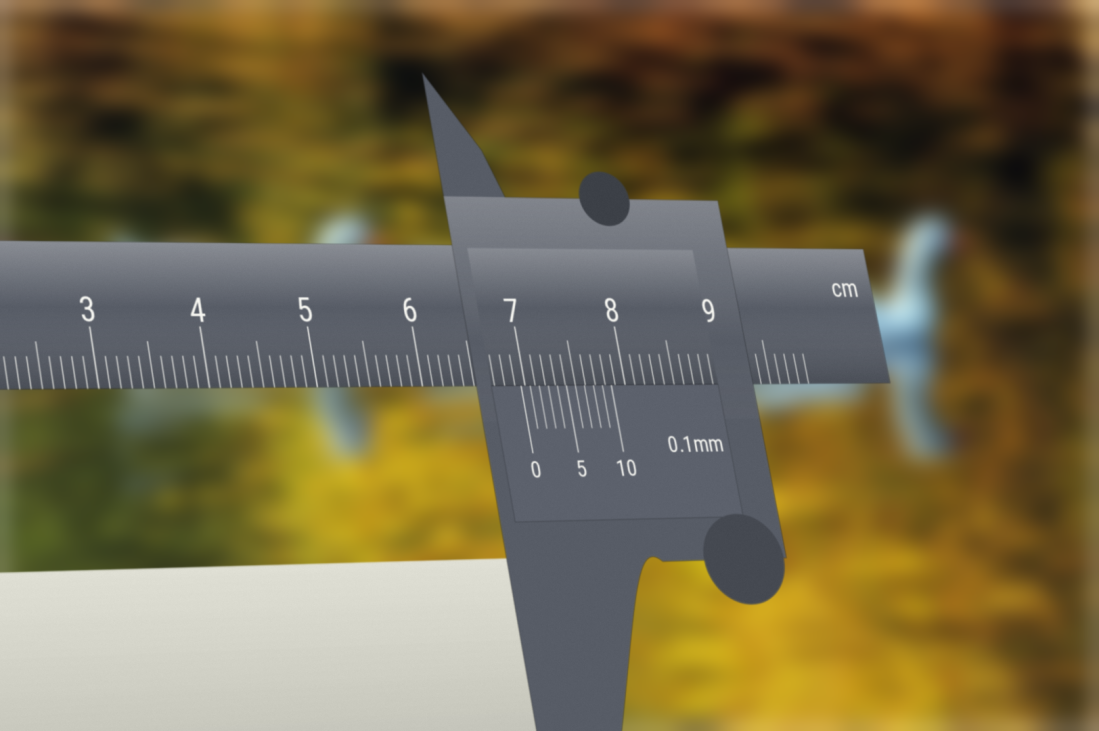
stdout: 69.6 mm
